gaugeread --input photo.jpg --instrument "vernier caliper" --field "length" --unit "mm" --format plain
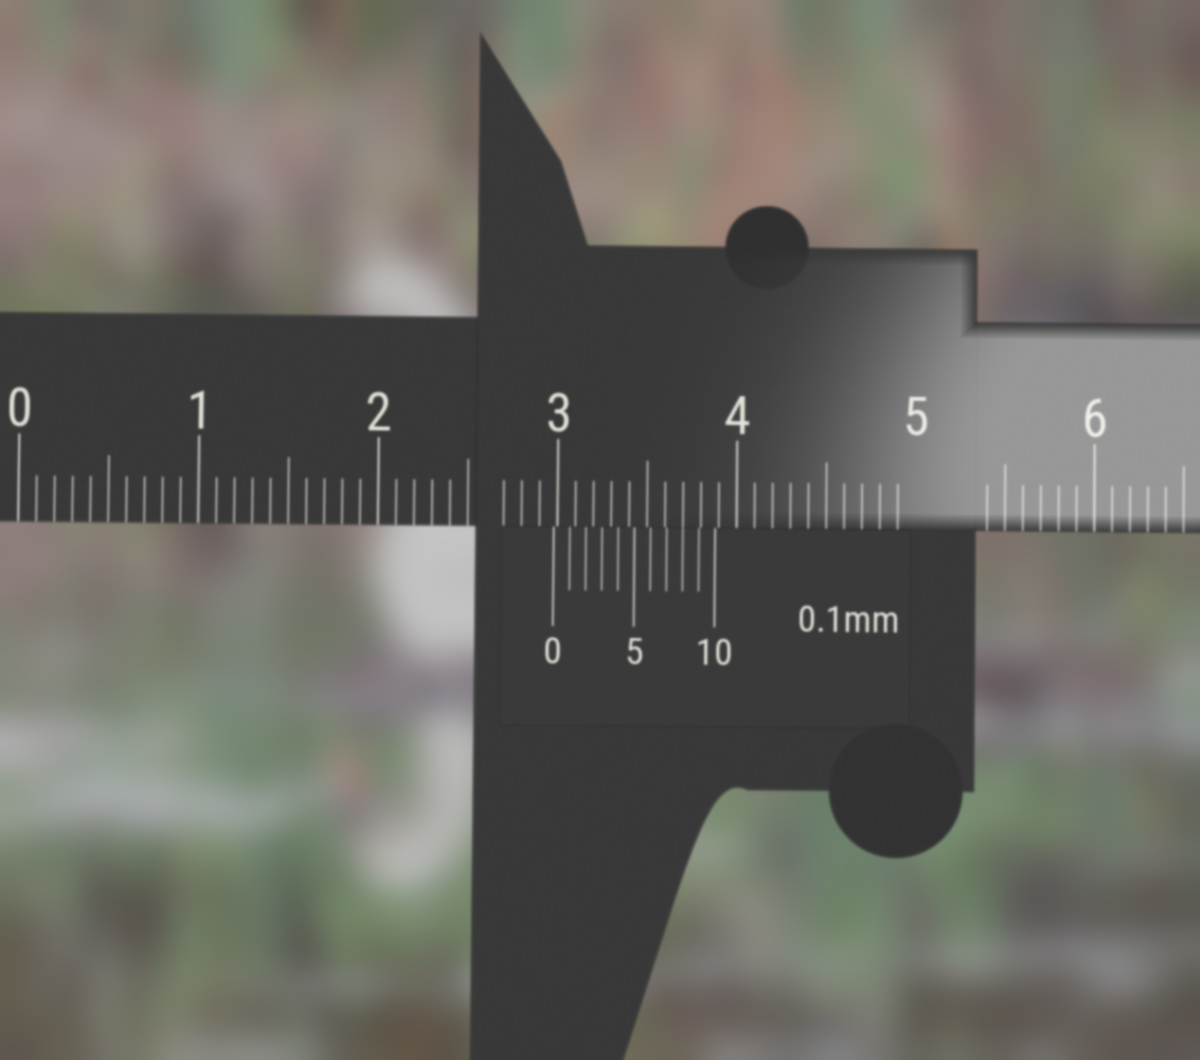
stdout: 29.8 mm
